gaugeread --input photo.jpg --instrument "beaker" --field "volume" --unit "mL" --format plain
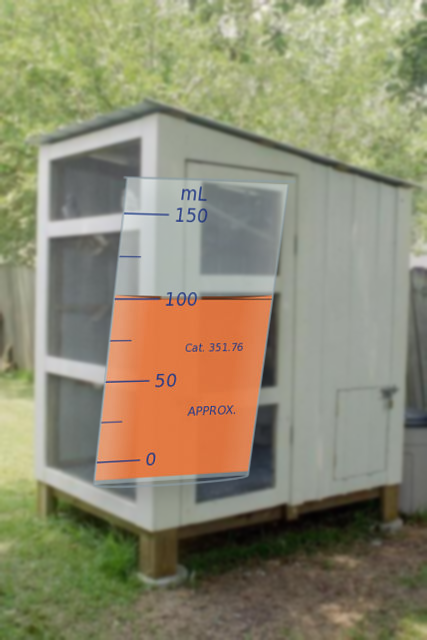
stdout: 100 mL
